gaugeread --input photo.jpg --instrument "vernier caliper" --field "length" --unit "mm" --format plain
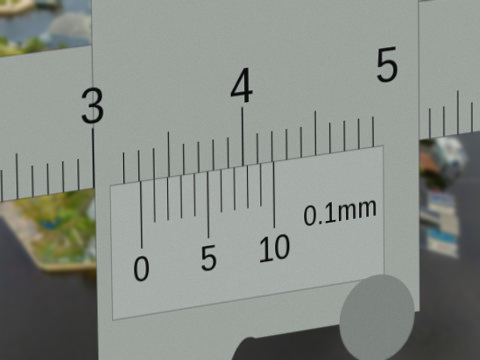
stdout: 33.1 mm
